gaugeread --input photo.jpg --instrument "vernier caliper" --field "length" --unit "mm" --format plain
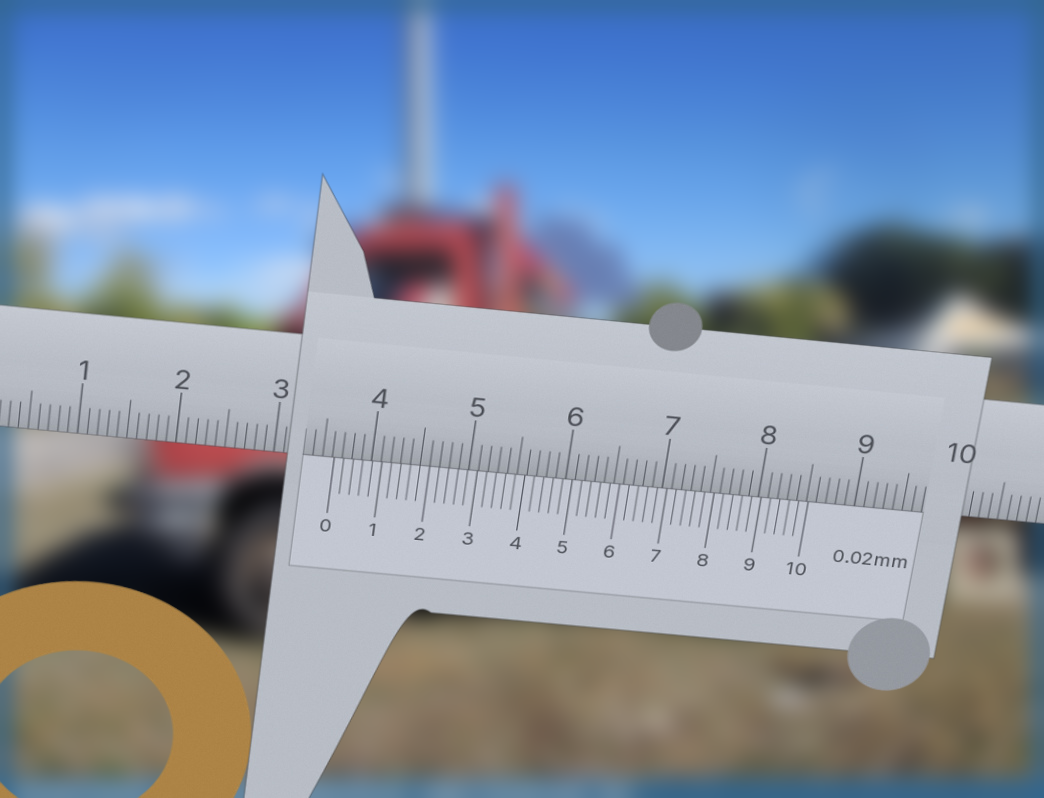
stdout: 36.2 mm
